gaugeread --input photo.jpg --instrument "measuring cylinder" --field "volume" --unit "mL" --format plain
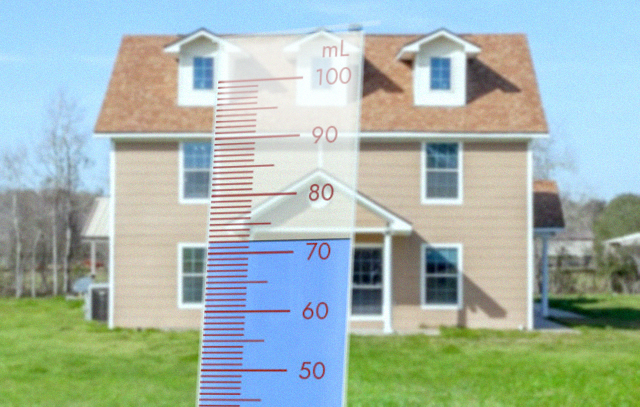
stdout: 72 mL
